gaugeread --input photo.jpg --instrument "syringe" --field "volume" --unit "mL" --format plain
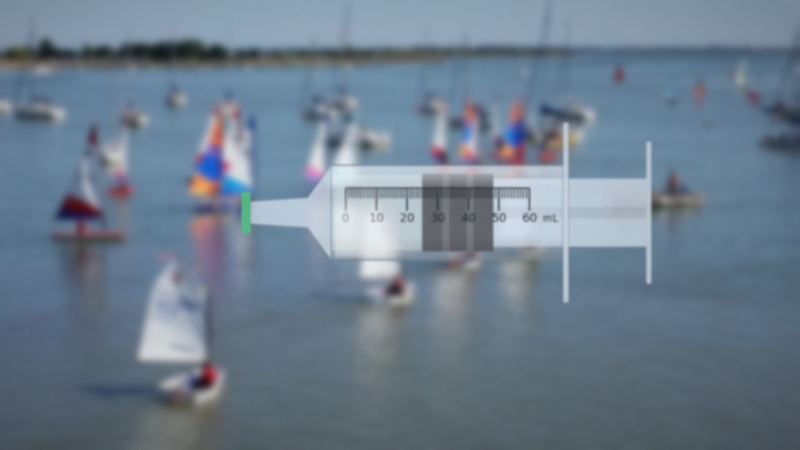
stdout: 25 mL
